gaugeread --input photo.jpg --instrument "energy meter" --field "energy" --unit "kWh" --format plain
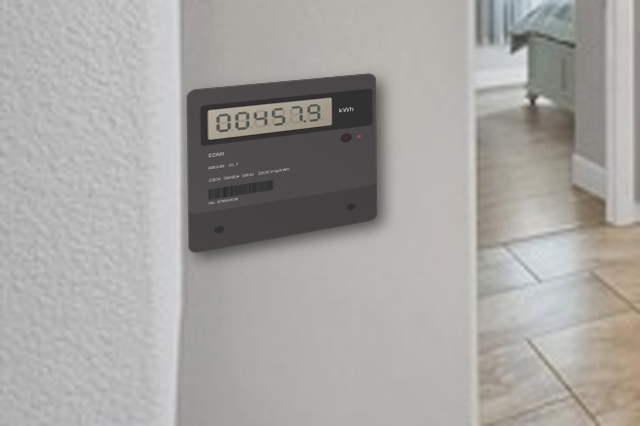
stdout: 457.9 kWh
